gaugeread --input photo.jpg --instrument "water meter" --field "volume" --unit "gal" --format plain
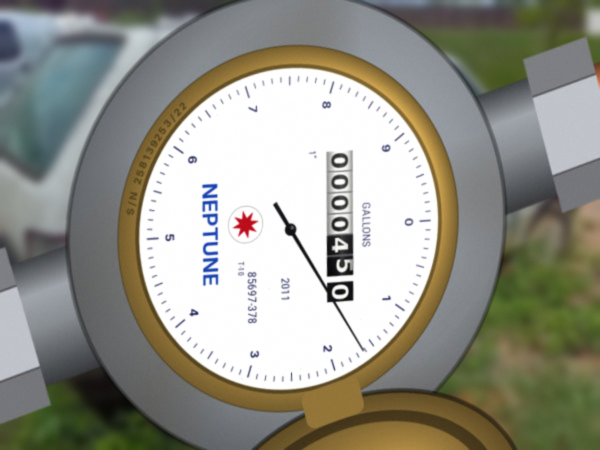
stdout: 451.6 gal
